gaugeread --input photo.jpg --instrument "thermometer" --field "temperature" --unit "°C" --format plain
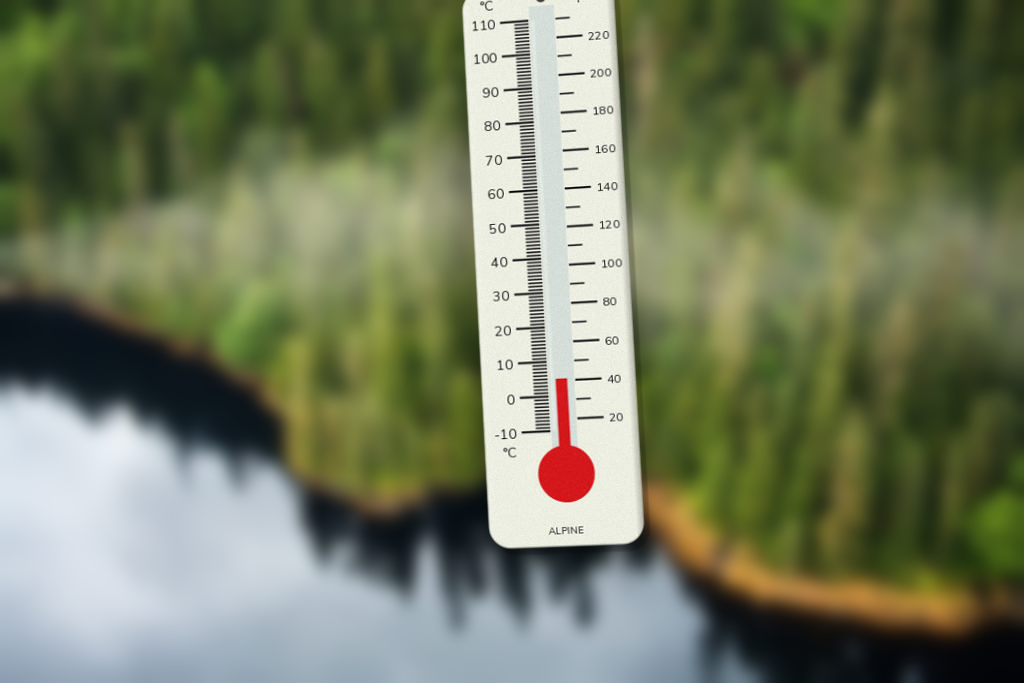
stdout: 5 °C
